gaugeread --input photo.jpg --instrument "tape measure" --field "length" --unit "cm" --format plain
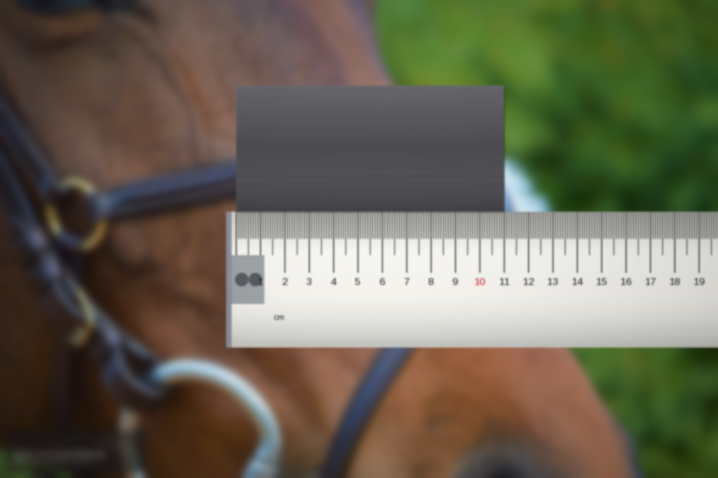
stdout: 11 cm
